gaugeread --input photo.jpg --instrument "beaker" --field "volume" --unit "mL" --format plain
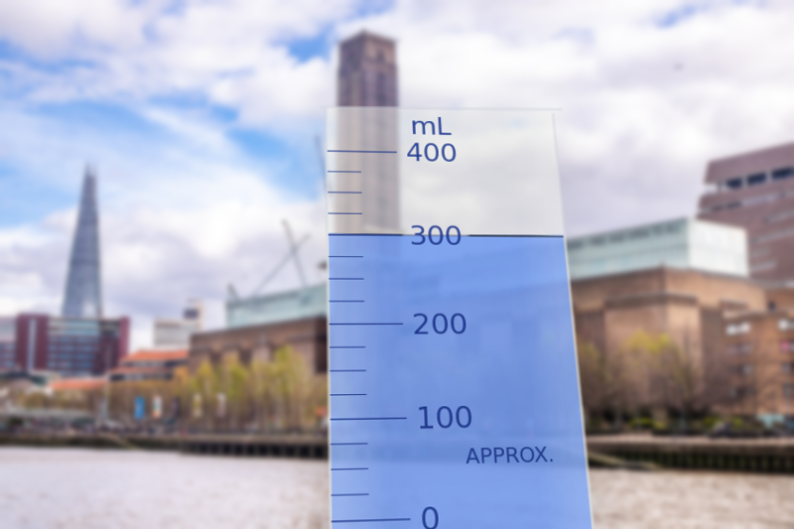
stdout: 300 mL
